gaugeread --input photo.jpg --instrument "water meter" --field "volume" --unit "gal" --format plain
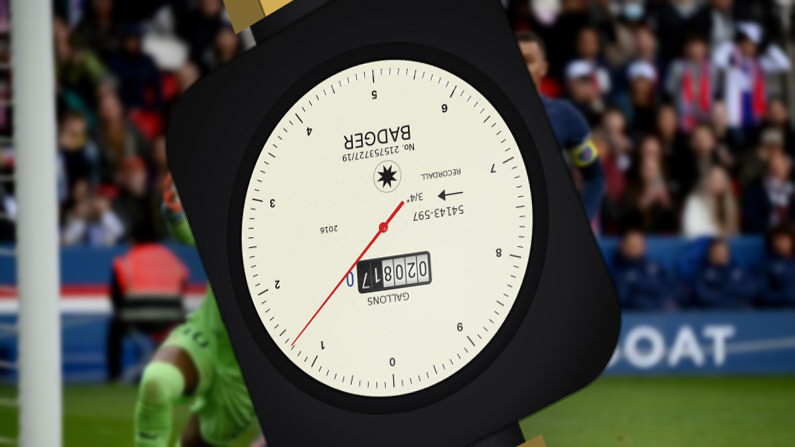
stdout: 208171.3 gal
